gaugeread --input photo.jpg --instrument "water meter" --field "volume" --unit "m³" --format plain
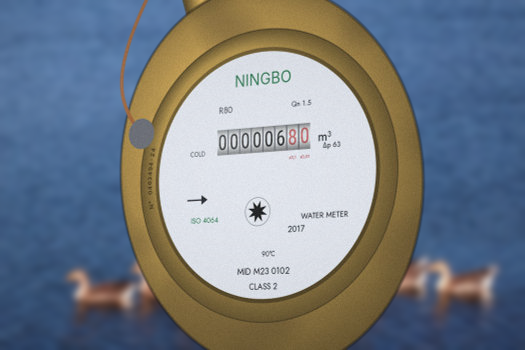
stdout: 6.80 m³
